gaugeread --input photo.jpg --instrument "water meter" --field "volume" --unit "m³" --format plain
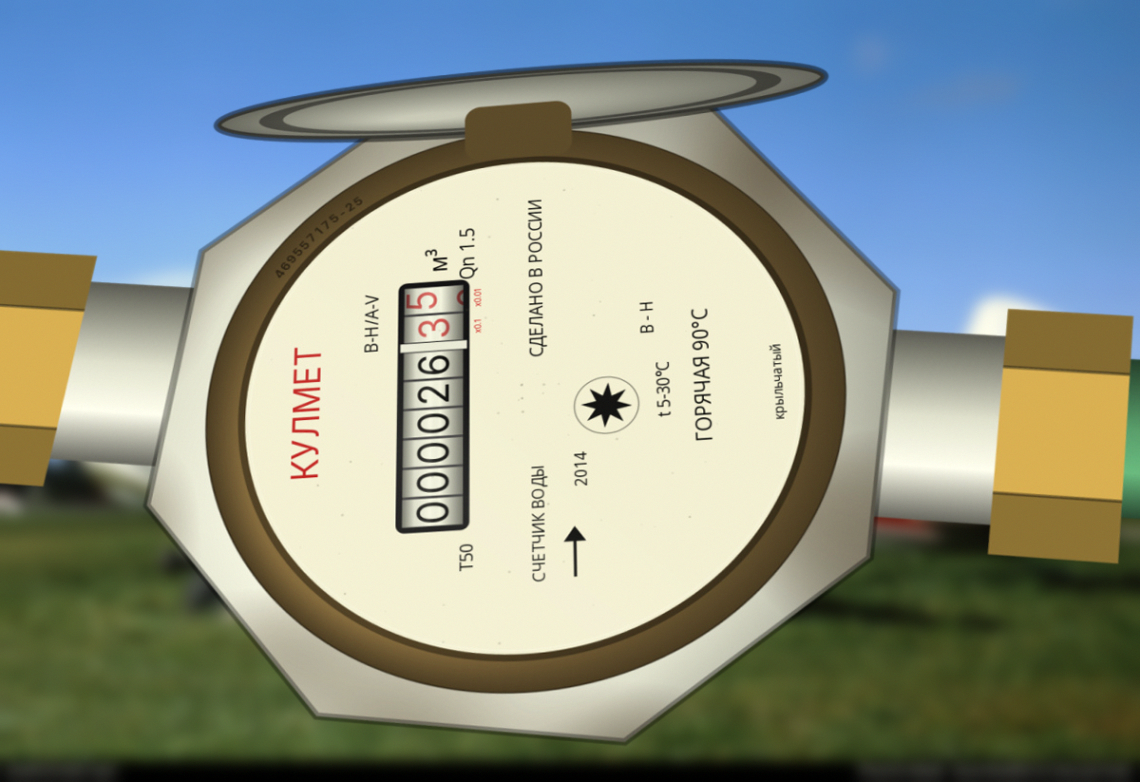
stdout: 26.35 m³
